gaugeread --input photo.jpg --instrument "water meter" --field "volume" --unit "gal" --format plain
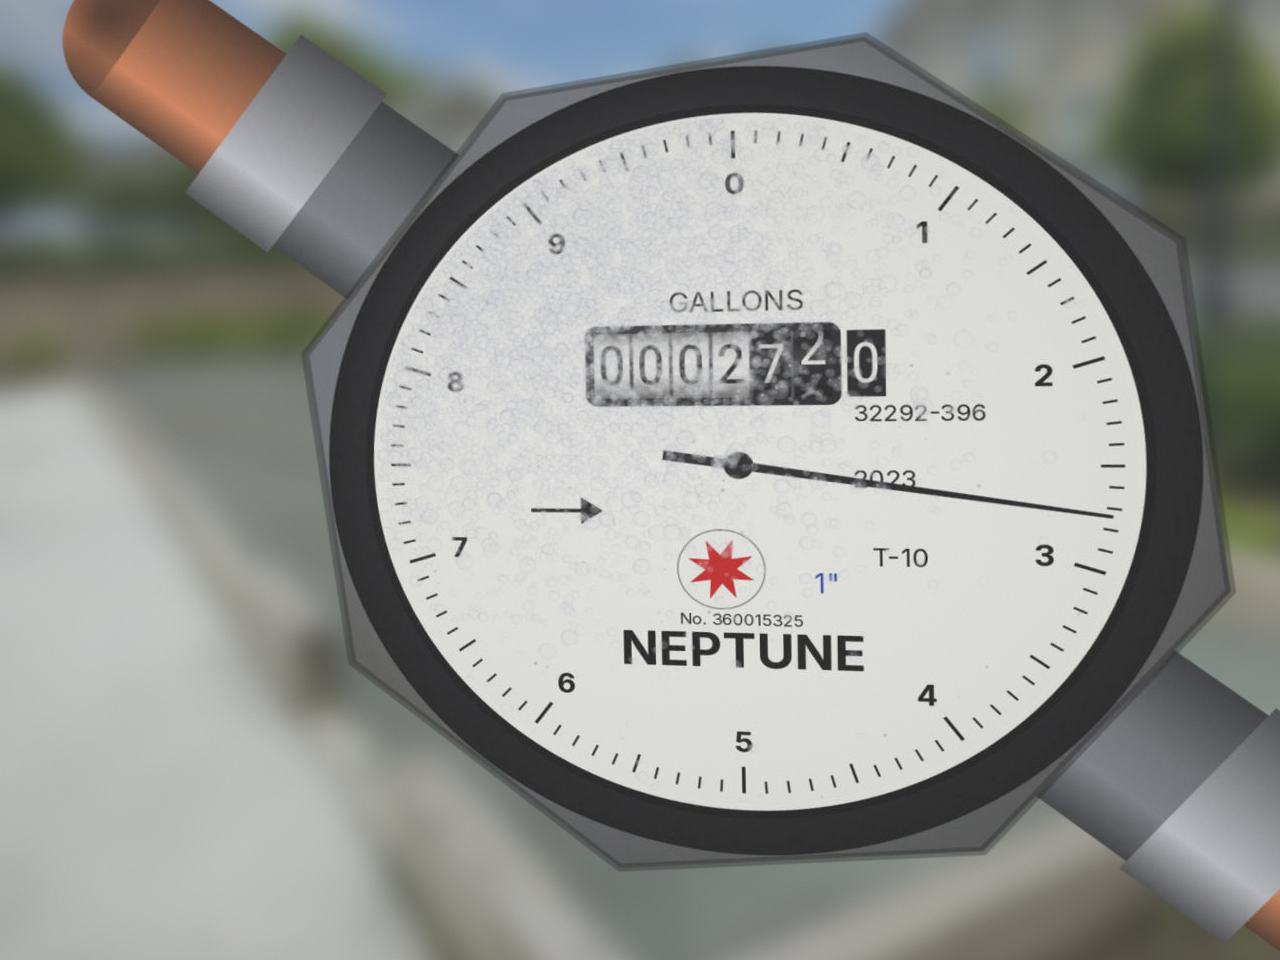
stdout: 2722.7 gal
